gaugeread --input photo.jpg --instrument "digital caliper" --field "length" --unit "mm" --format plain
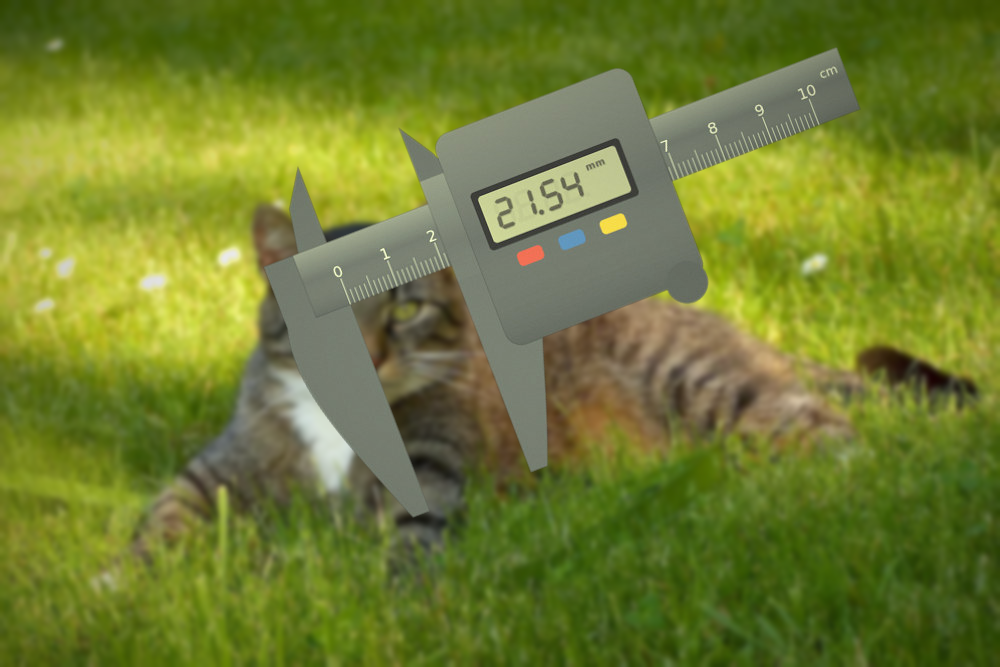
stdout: 21.54 mm
